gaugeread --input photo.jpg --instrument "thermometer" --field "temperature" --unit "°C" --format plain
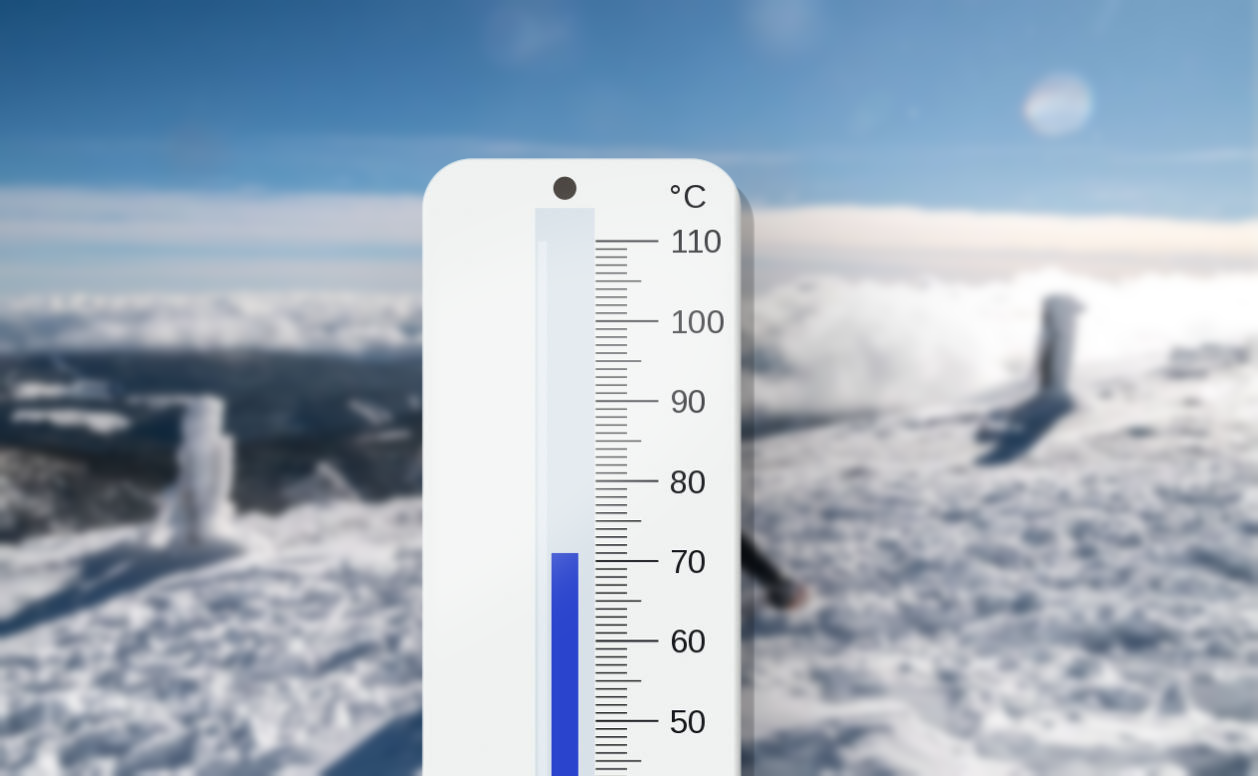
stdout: 71 °C
